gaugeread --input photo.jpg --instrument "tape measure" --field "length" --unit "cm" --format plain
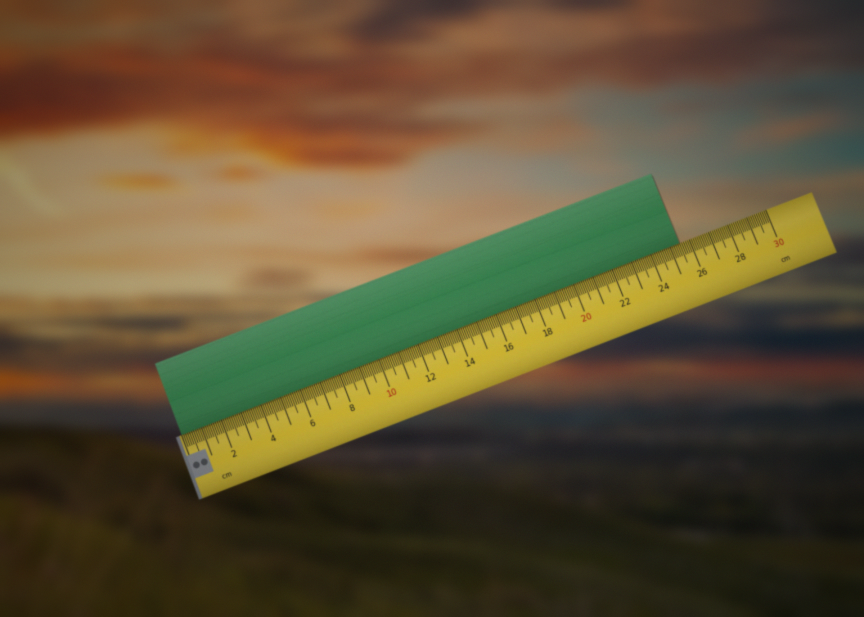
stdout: 25.5 cm
